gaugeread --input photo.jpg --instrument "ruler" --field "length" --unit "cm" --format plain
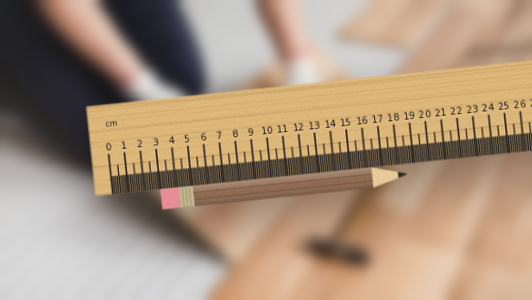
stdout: 15.5 cm
